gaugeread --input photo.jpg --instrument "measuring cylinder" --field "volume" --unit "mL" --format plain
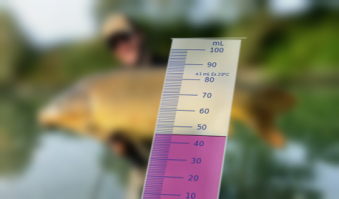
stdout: 45 mL
